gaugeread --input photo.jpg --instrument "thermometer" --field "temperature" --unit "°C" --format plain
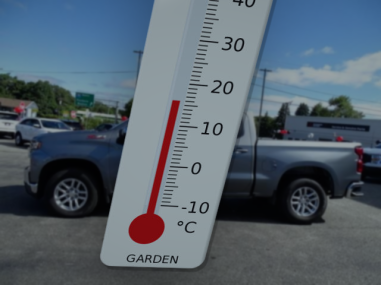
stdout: 16 °C
